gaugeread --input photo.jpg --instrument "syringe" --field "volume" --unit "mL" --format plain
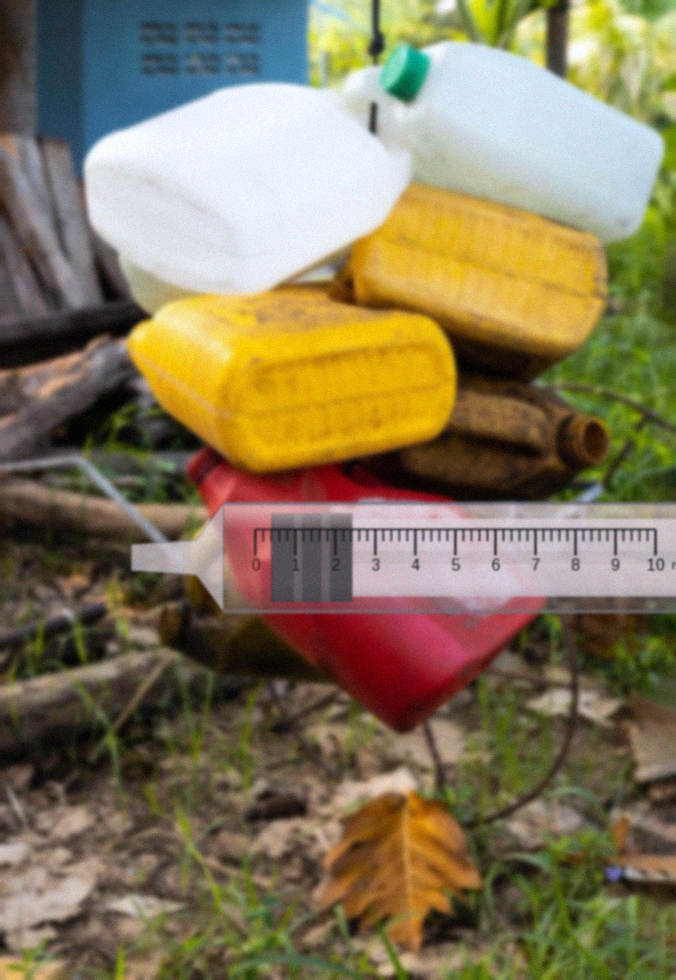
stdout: 0.4 mL
